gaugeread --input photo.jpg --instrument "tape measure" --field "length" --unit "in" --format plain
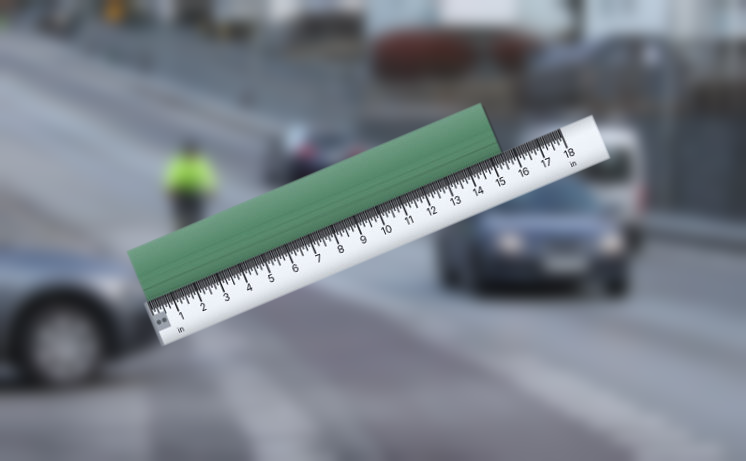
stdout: 15.5 in
